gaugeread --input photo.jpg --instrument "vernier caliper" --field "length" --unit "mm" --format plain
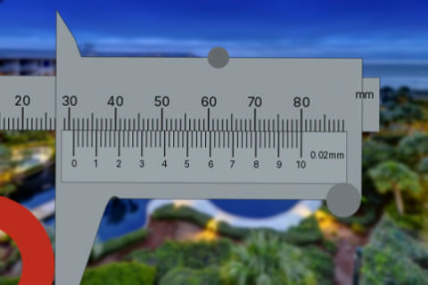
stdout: 31.0 mm
